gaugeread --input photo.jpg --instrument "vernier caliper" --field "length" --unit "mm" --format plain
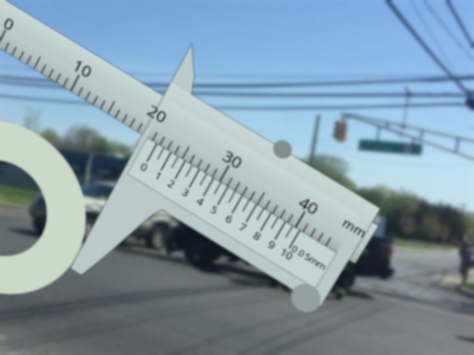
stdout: 21.6 mm
